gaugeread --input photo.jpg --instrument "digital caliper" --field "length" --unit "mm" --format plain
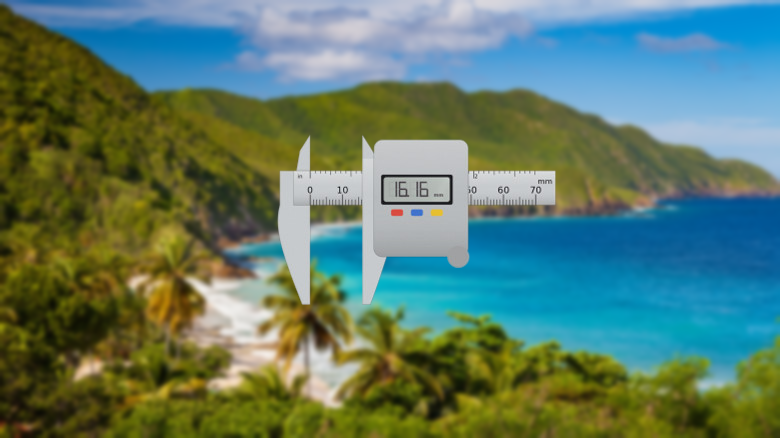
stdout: 16.16 mm
